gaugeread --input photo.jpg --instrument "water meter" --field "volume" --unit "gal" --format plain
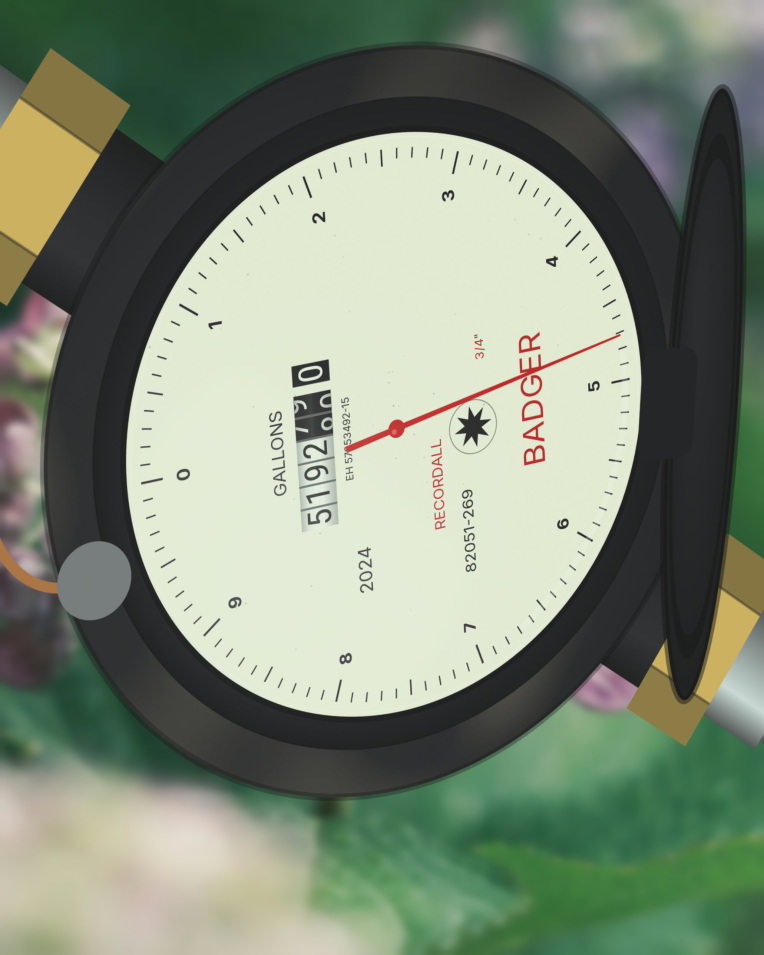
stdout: 5192794.7 gal
